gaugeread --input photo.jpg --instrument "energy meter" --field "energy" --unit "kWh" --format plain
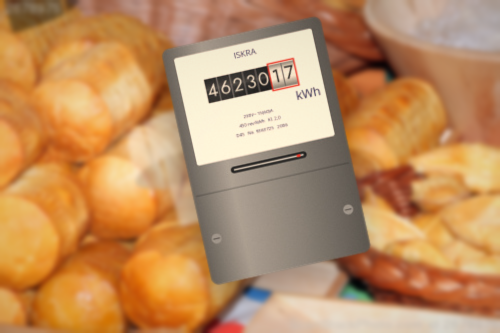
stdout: 46230.17 kWh
